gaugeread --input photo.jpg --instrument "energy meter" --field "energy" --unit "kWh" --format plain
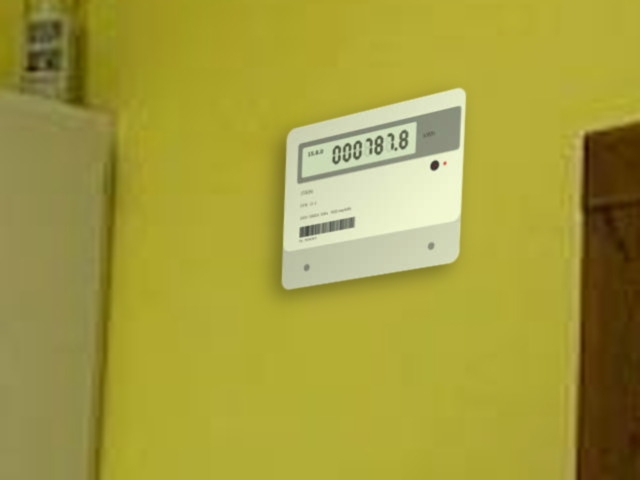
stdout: 787.8 kWh
